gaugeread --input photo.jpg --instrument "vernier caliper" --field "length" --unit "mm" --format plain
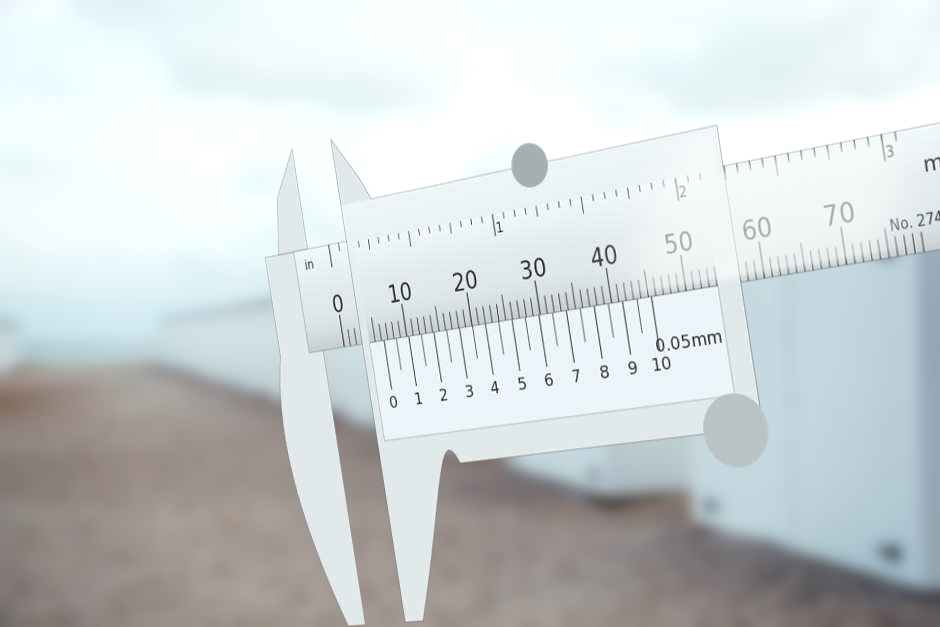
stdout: 6.4 mm
